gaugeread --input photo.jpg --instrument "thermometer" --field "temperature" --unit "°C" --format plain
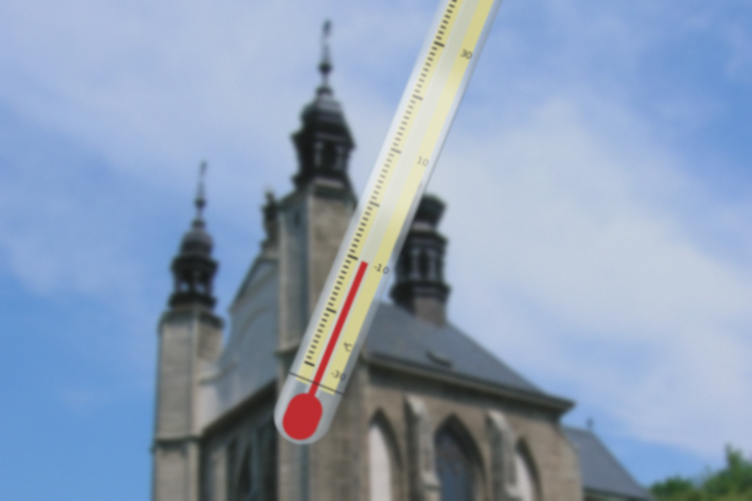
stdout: -10 °C
